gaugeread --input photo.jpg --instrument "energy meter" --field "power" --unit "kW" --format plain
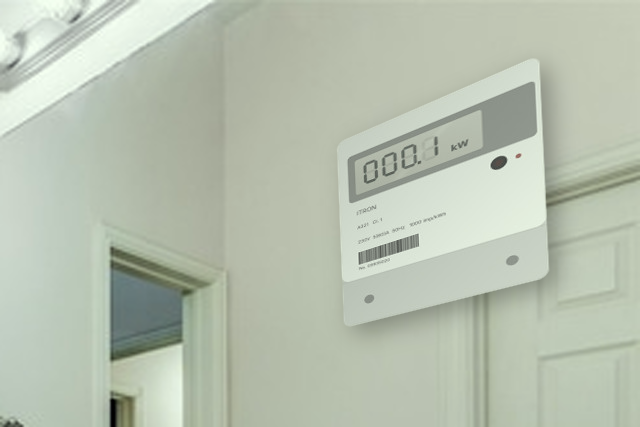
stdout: 0.1 kW
